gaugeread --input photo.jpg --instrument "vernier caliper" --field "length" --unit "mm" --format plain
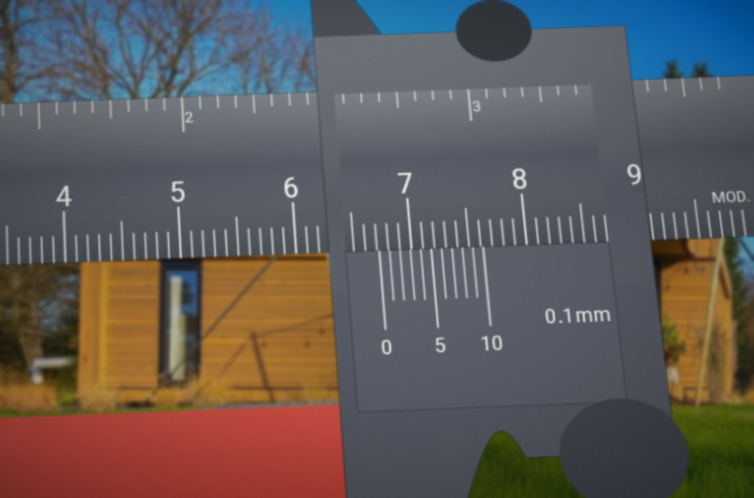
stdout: 67.2 mm
